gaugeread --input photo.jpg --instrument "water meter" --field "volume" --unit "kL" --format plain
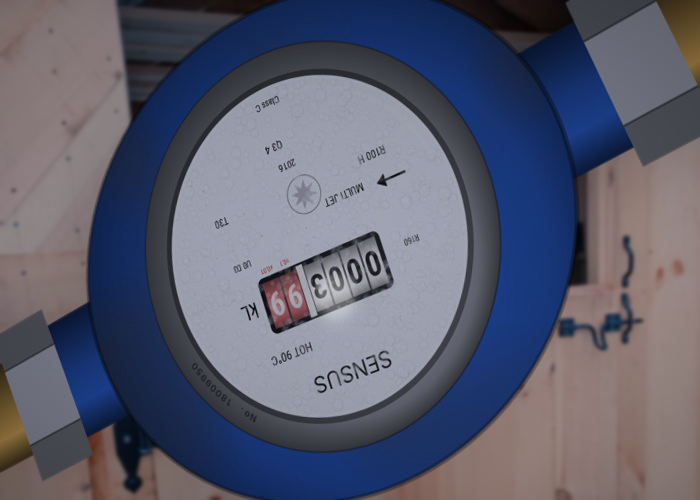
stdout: 3.99 kL
